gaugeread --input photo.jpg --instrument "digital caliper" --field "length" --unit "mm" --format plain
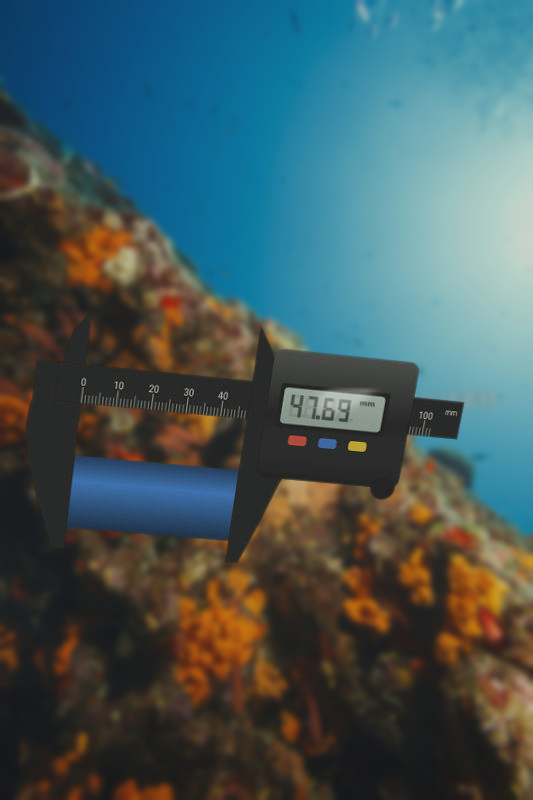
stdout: 47.69 mm
